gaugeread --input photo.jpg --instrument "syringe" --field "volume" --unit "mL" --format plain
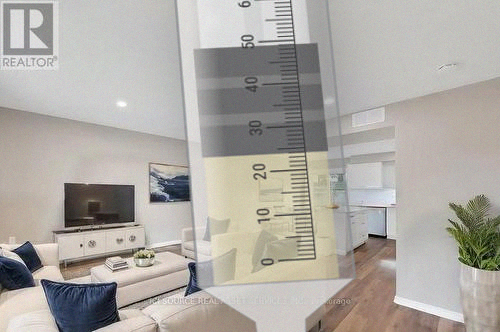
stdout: 24 mL
